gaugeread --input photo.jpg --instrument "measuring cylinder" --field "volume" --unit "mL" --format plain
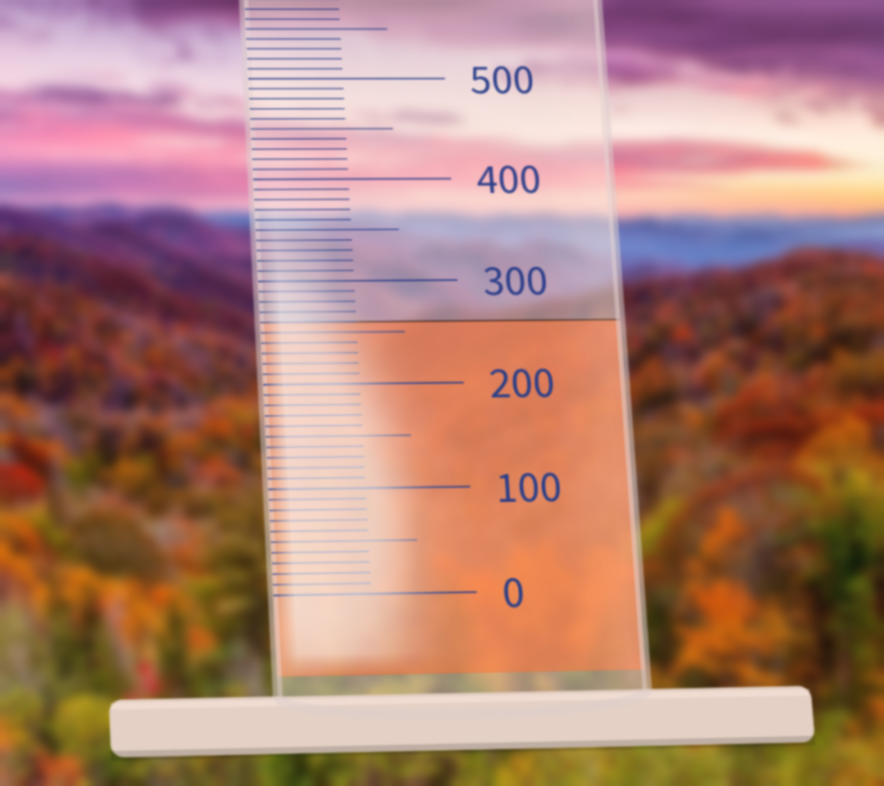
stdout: 260 mL
